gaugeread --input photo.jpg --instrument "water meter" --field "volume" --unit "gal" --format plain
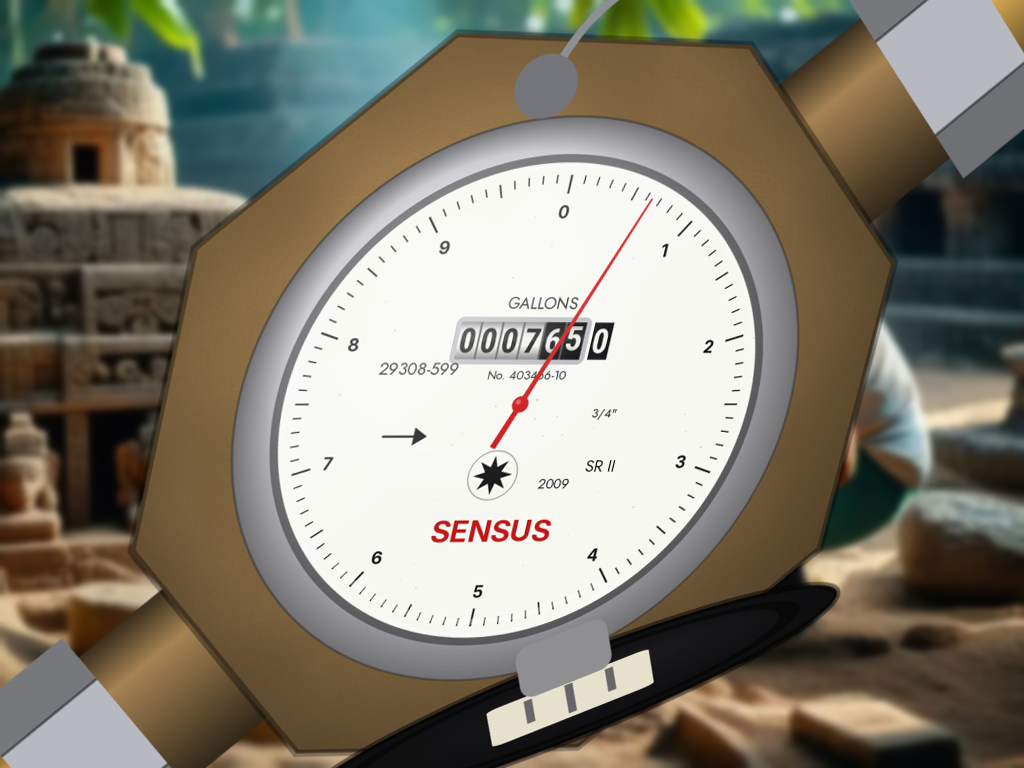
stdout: 7650.6 gal
